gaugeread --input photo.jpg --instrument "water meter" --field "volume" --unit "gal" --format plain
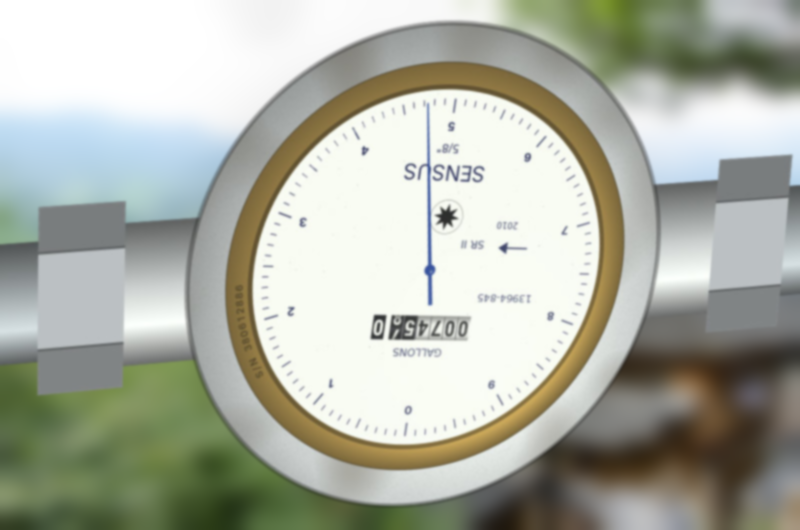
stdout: 74574.7 gal
